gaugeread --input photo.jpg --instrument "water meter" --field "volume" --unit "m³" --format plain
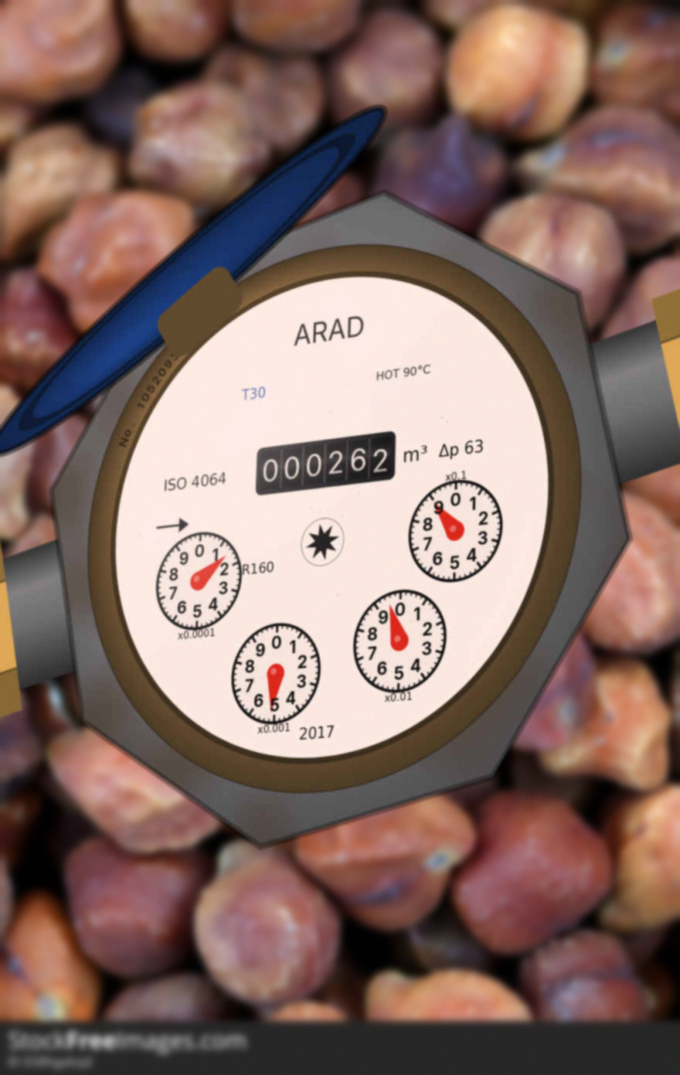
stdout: 261.8951 m³
